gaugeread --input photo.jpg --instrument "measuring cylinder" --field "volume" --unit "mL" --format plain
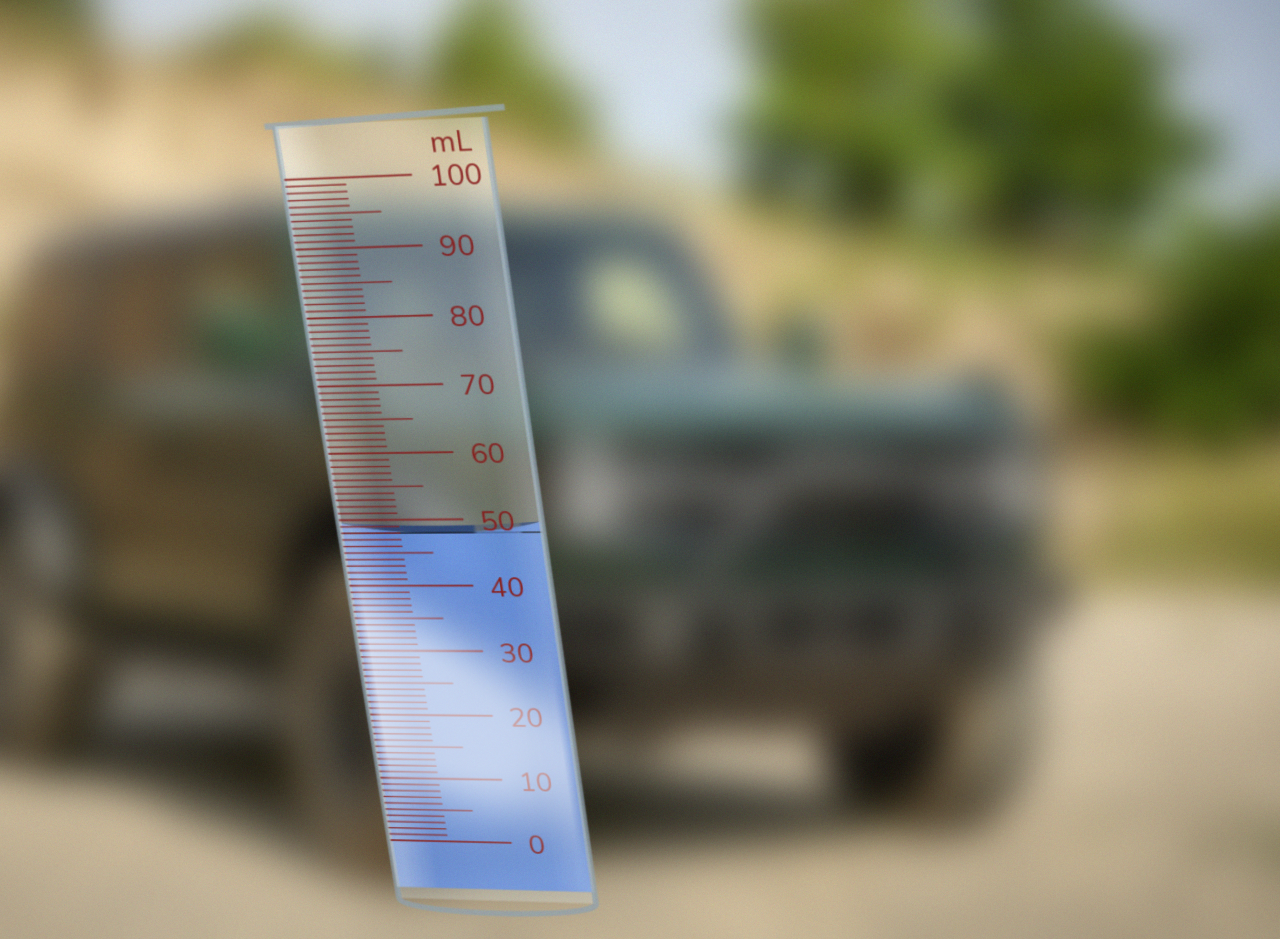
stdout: 48 mL
